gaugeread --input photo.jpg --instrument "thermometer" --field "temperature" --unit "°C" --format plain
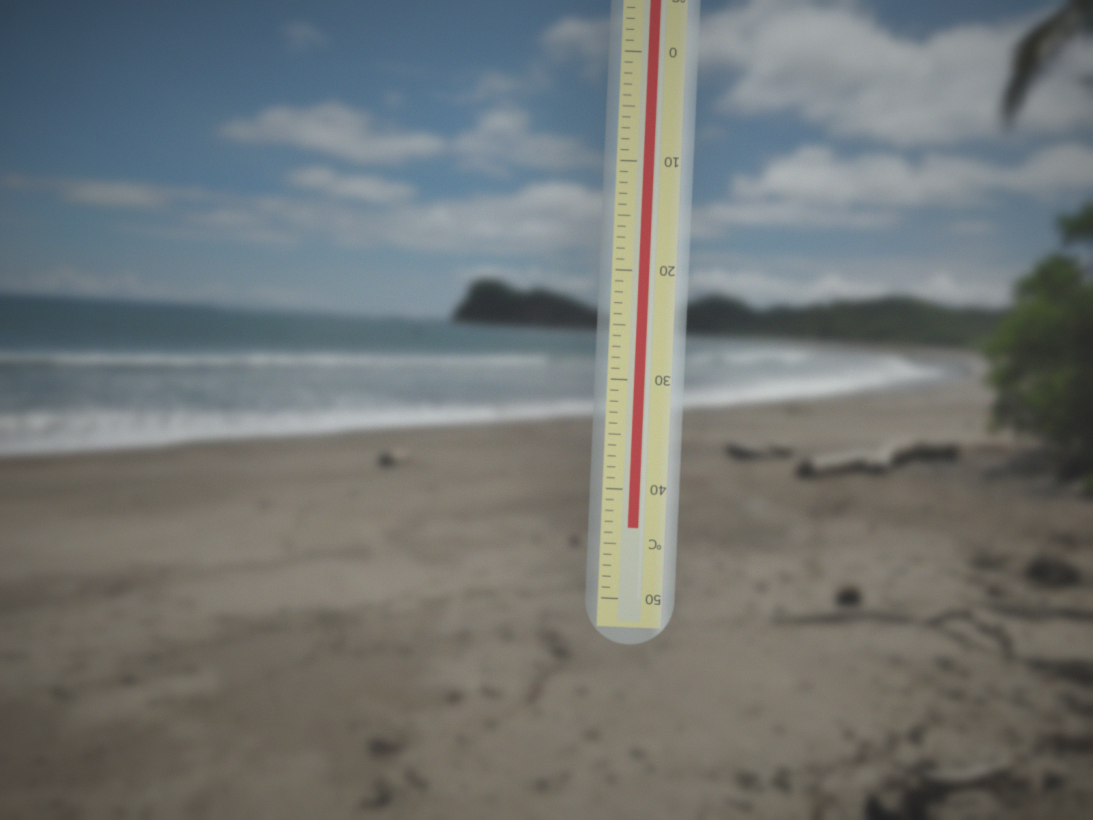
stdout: 43.5 °C
